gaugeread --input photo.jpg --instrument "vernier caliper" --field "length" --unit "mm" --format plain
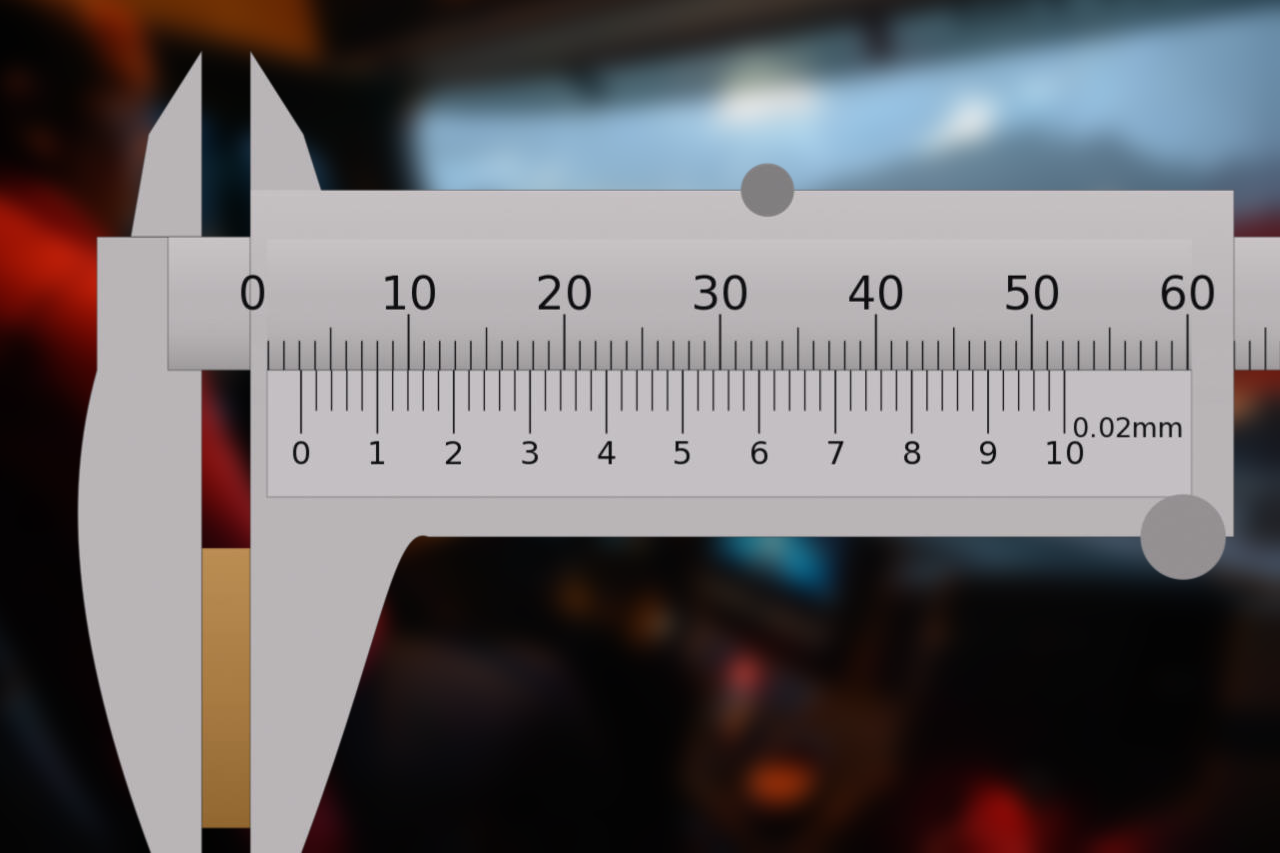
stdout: 3.1 mm
